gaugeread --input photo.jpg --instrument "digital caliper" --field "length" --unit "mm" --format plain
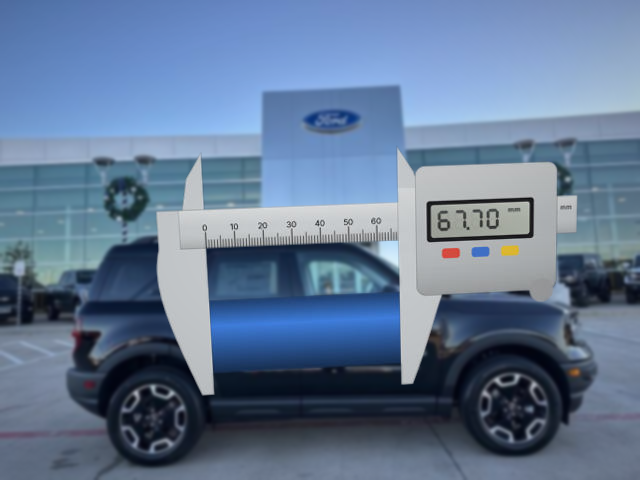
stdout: 67.70 mm
